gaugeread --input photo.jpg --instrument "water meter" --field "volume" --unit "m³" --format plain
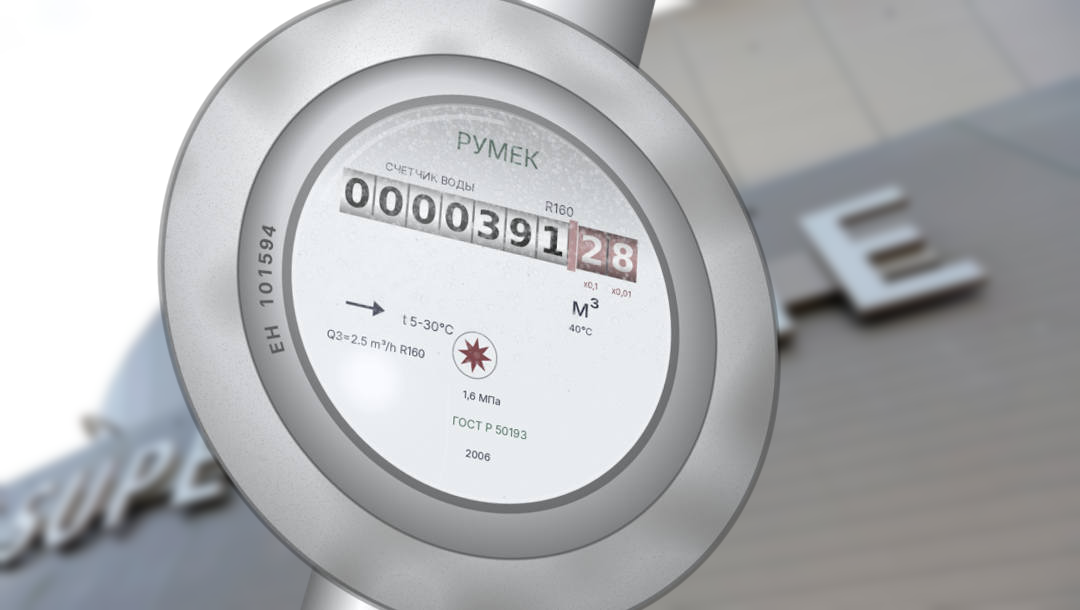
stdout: 391.28 m³
